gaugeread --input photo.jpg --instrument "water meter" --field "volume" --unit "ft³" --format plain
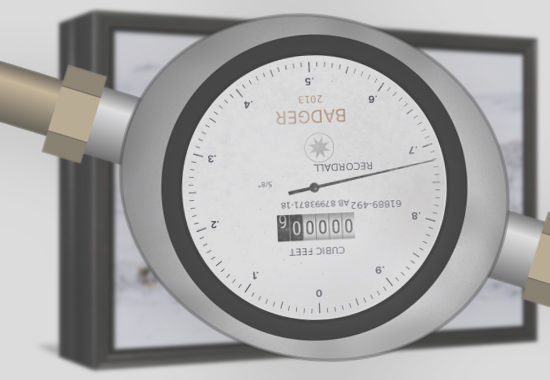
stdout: 5.72 ft³
